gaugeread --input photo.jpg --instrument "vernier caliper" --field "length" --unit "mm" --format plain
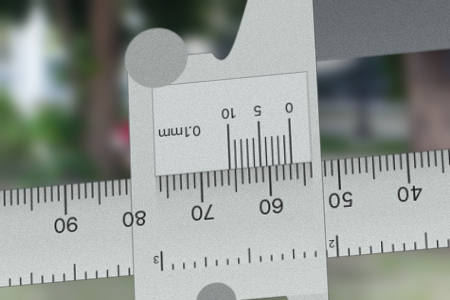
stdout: 56.8 mm
